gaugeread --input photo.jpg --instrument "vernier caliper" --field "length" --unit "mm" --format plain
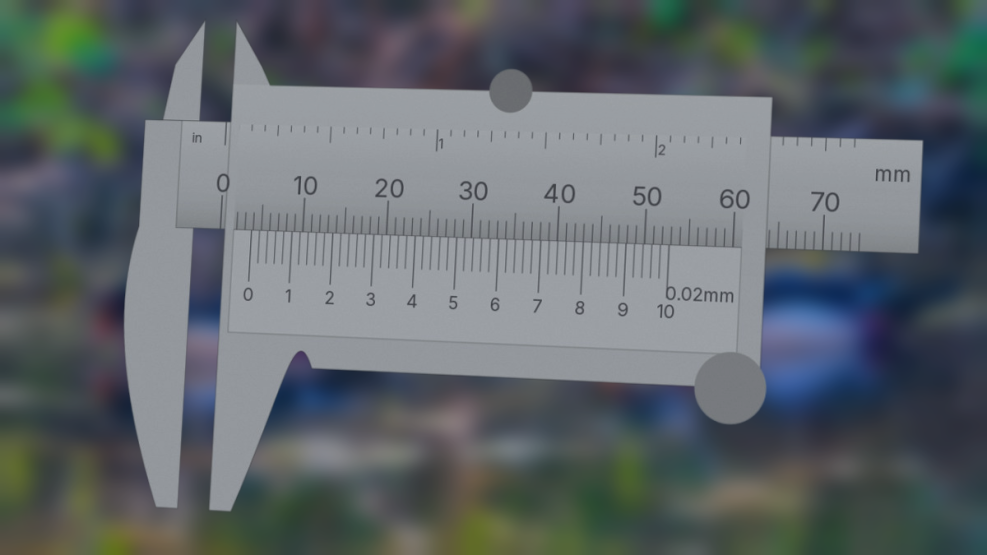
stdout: 3.8 mm
